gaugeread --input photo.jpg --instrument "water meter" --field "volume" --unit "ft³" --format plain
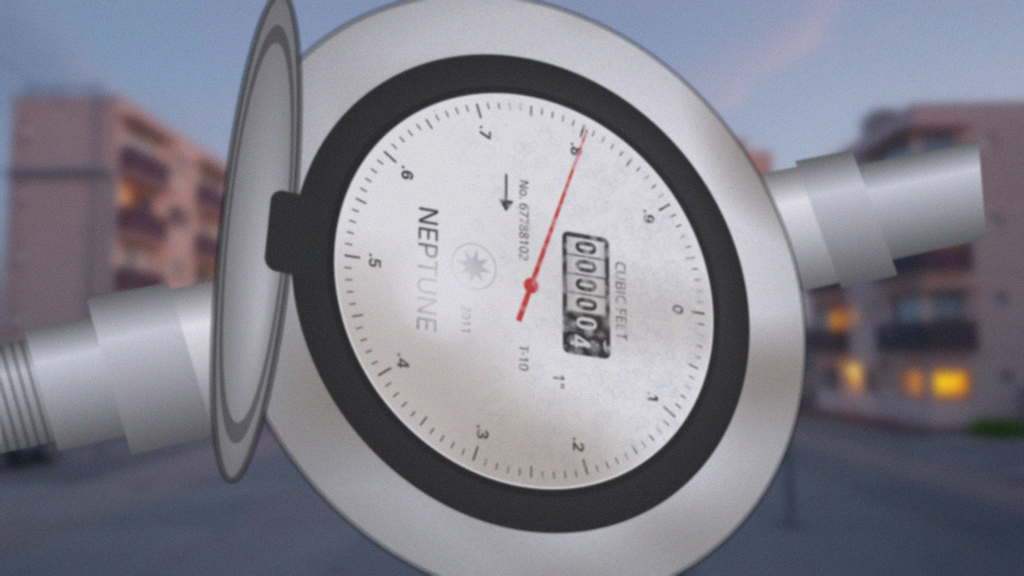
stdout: 3.80 ft³
